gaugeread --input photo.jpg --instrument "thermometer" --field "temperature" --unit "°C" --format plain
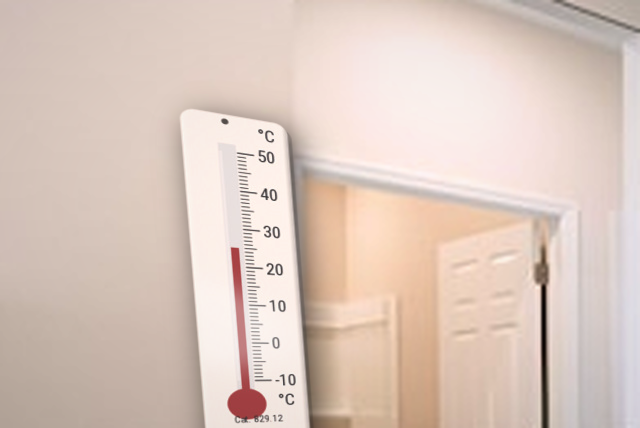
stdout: 25 °C
